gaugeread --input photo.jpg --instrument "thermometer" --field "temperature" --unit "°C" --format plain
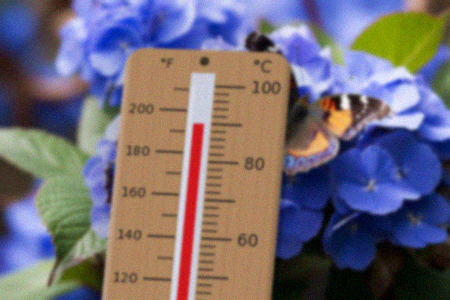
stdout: 90 °C
